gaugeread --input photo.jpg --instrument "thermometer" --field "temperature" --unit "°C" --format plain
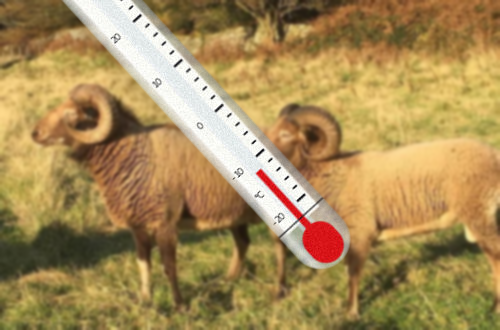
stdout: -12 °C
